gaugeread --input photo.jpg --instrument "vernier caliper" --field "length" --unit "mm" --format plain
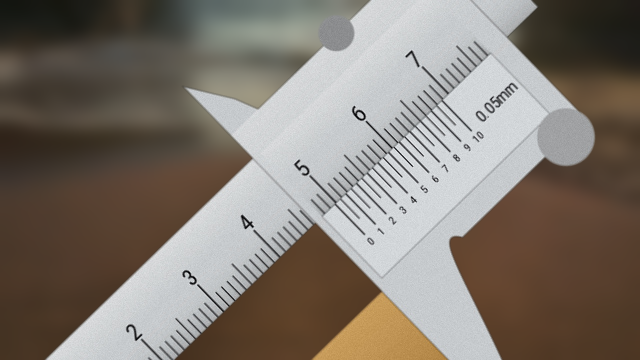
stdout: 49.8 mm
